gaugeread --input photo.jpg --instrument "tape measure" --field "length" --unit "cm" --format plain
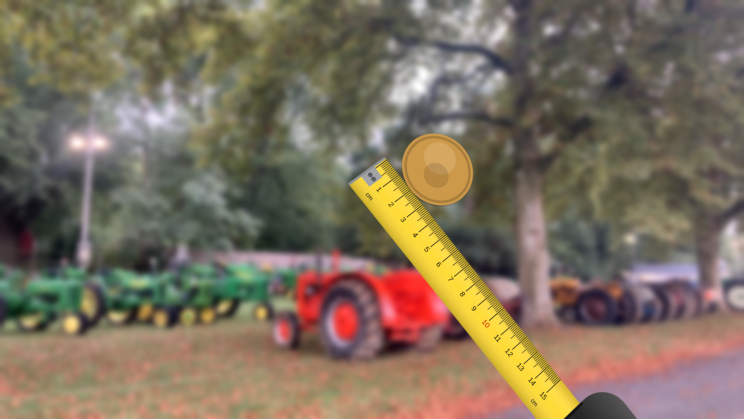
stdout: 4 cm
